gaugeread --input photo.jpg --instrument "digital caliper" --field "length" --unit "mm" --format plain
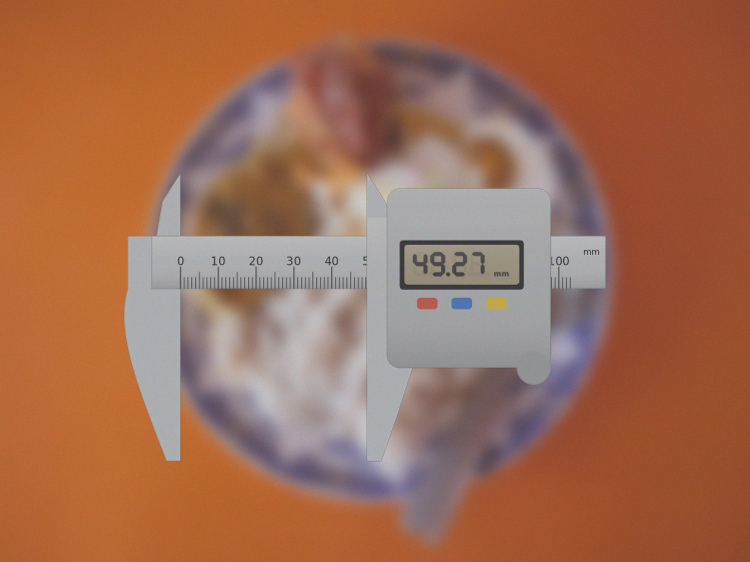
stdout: 49.27 mm
